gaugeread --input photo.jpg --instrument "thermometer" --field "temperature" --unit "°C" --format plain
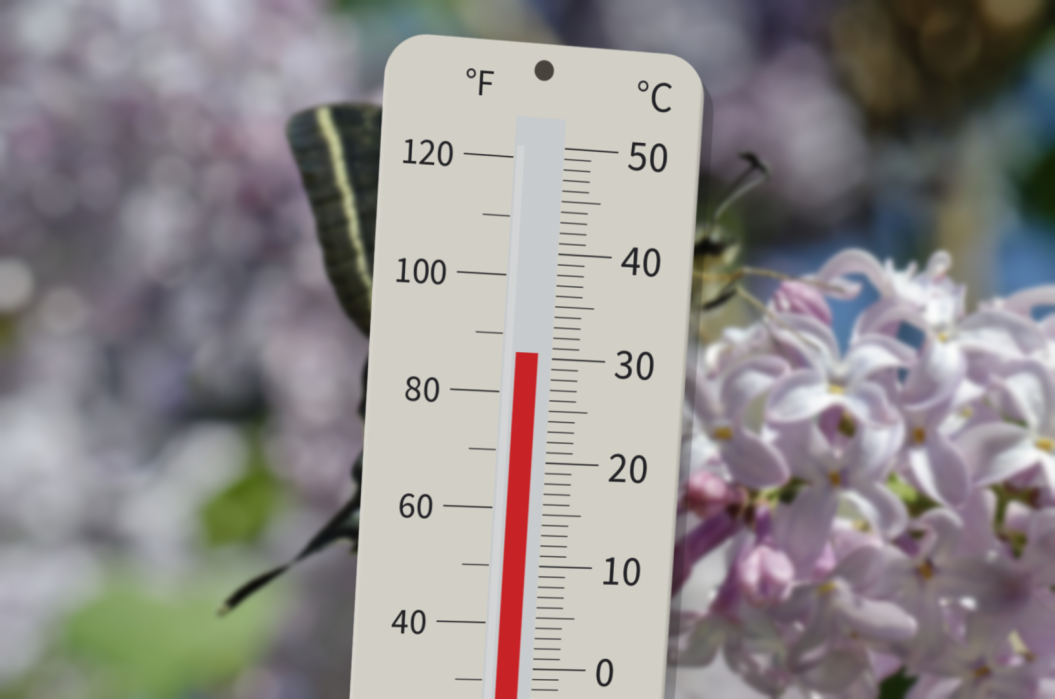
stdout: 30.5 °C
